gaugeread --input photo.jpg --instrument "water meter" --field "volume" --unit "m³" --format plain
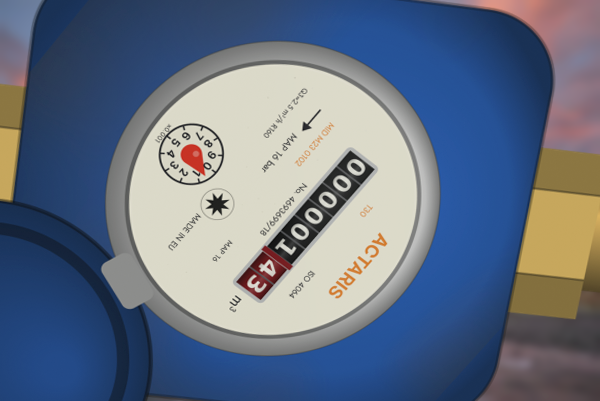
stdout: 1.430 m³
